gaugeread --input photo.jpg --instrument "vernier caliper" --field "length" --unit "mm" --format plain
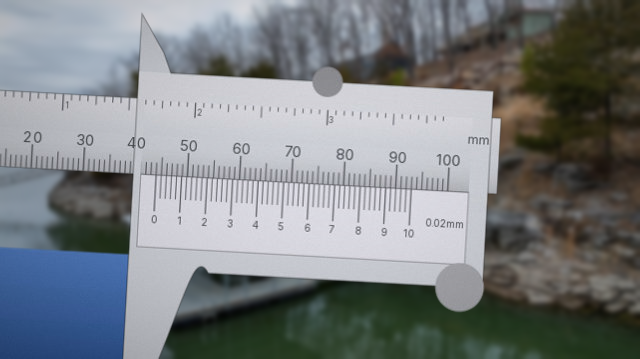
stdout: 44.0 mm
